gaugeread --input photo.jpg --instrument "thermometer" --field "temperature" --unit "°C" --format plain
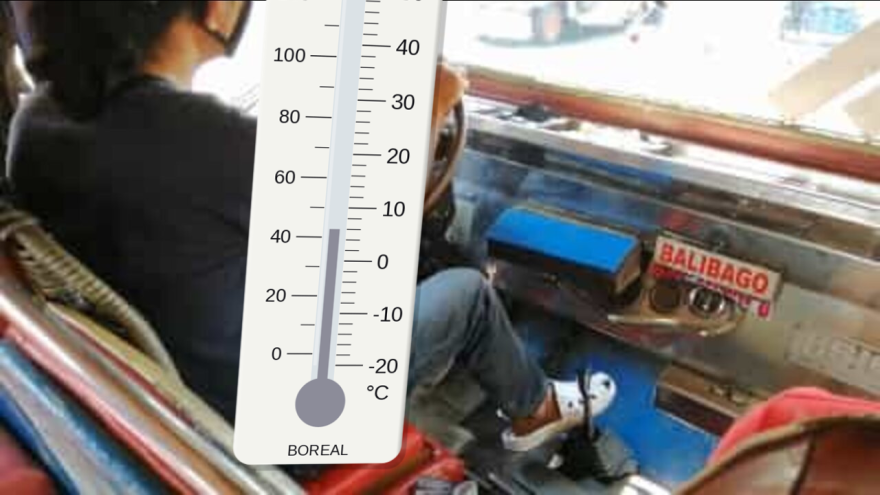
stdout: 6 °C
